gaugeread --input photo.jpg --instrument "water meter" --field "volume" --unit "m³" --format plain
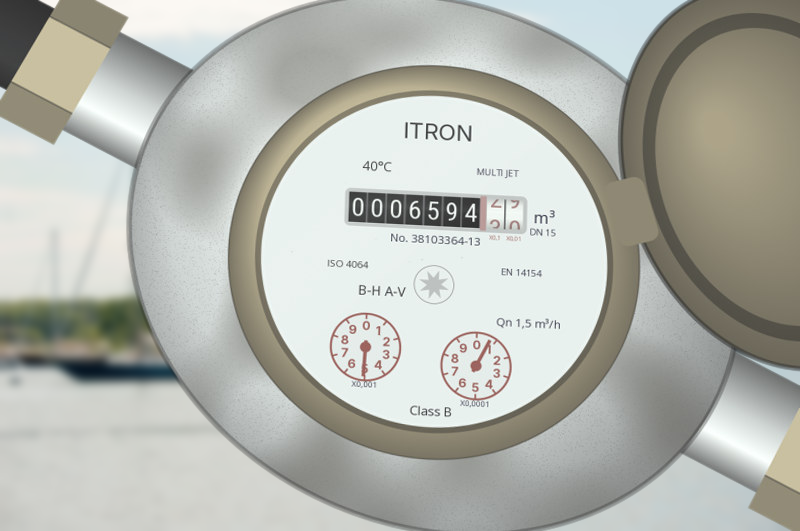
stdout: 6594.2950 m³
